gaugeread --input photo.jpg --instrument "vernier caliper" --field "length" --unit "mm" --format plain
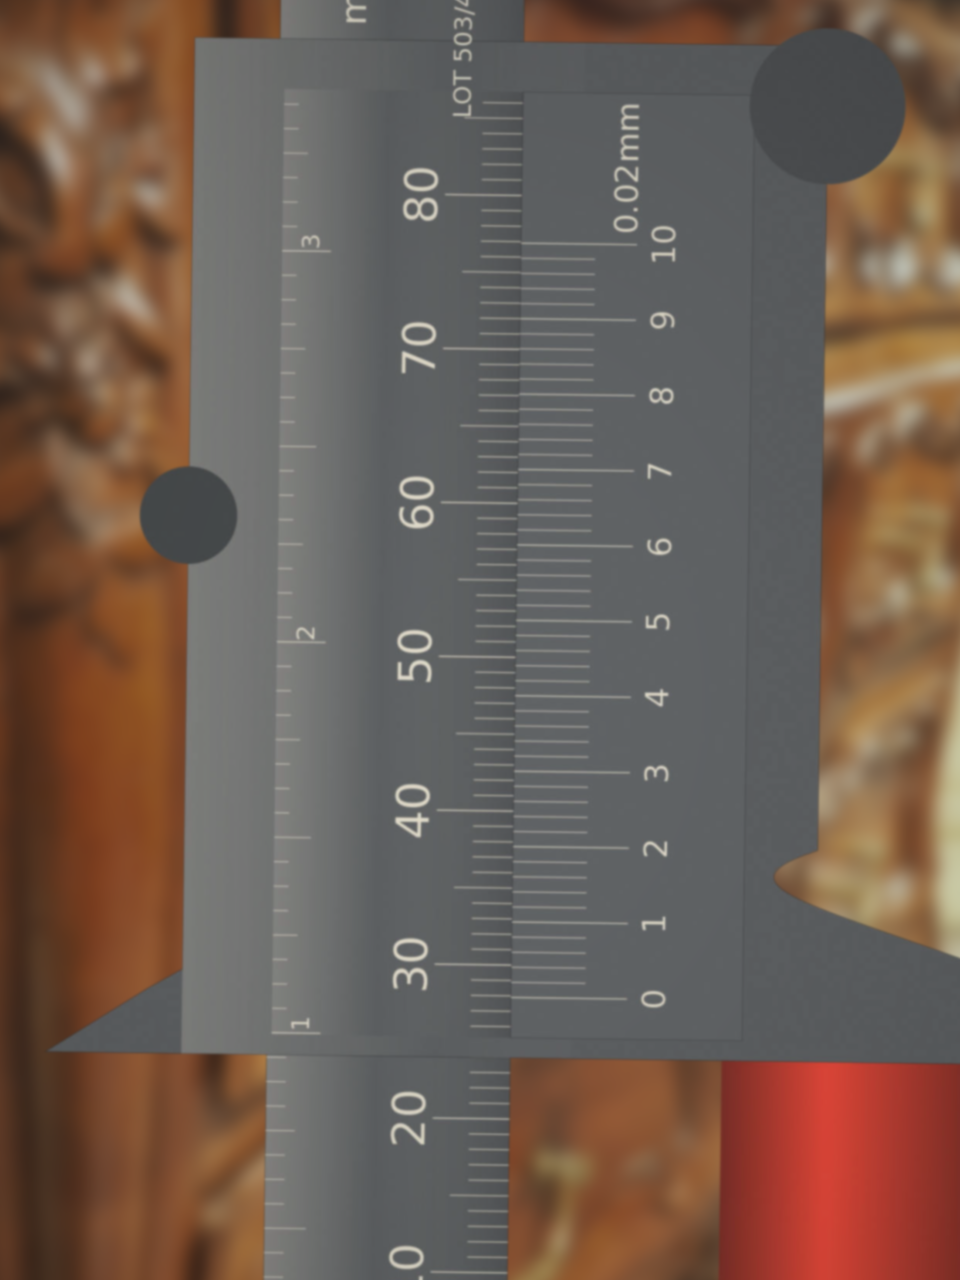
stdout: 27.9 mm
